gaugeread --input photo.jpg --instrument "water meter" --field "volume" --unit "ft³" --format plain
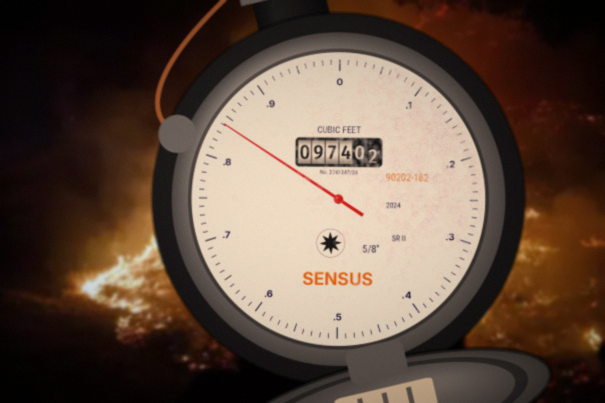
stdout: 97401.84 ft³
